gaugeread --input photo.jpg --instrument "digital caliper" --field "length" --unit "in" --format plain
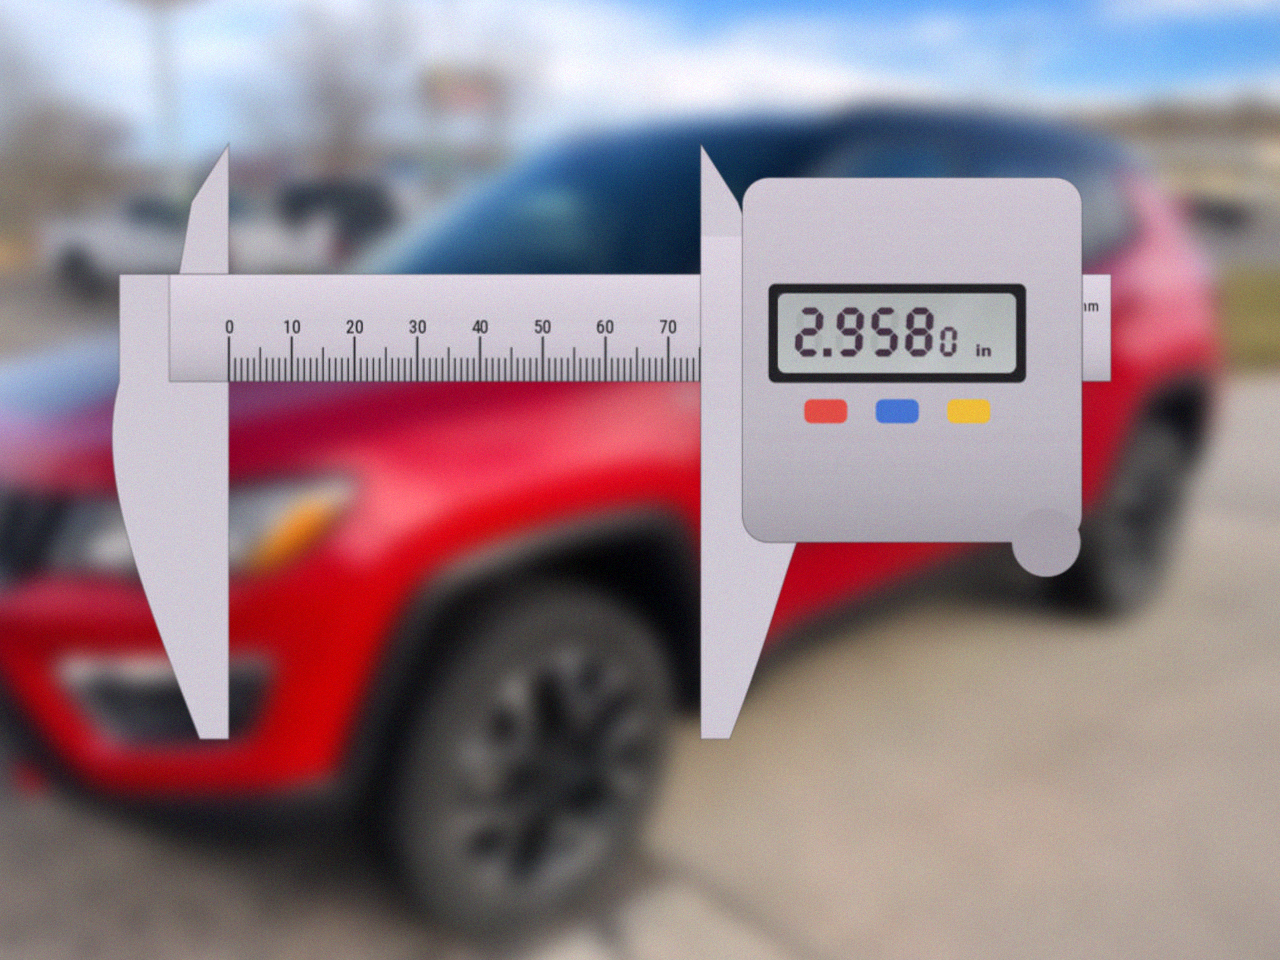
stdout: 2.9580 in
